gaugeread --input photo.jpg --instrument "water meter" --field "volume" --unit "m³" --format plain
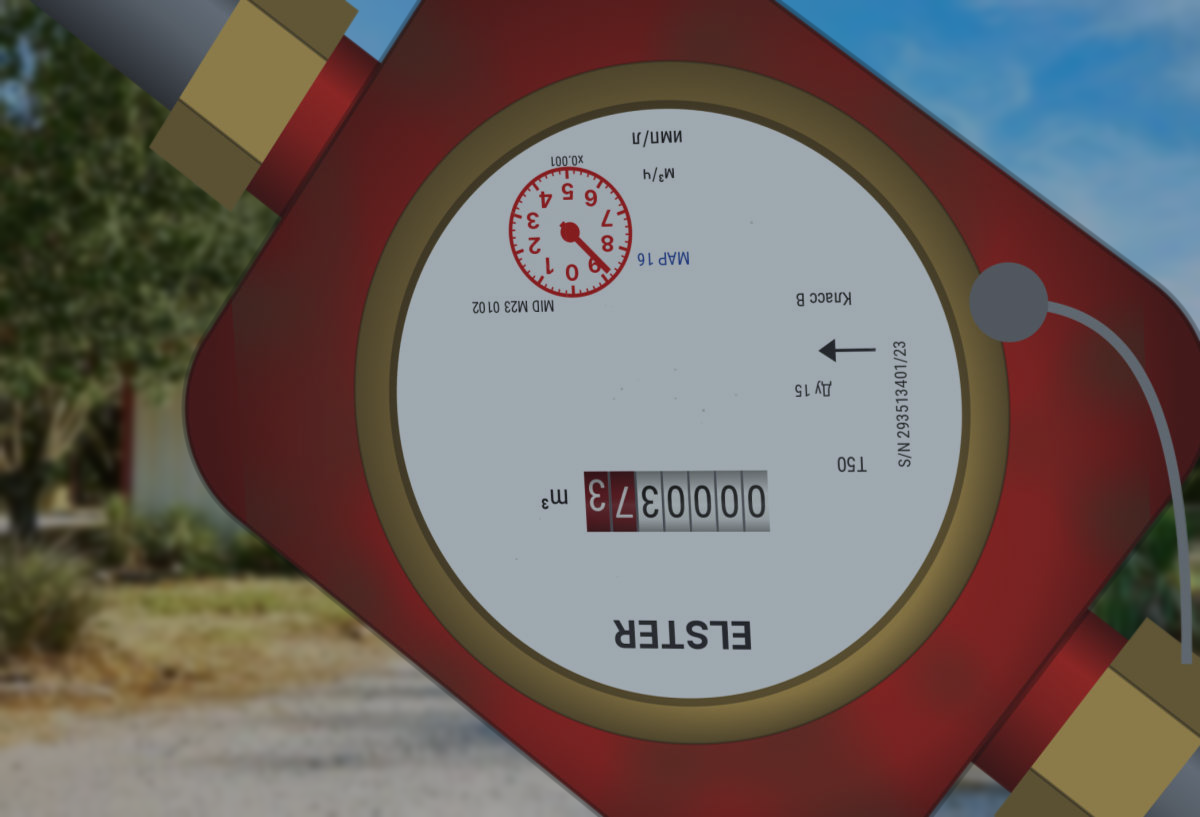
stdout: 3.728 m³
